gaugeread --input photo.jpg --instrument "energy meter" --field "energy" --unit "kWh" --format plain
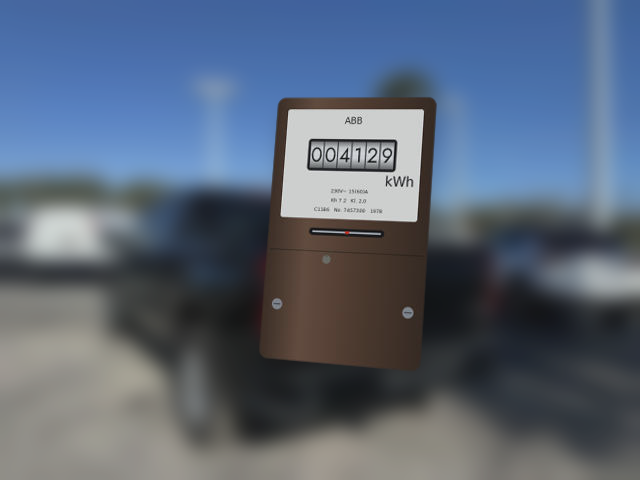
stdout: 4129 kWh
